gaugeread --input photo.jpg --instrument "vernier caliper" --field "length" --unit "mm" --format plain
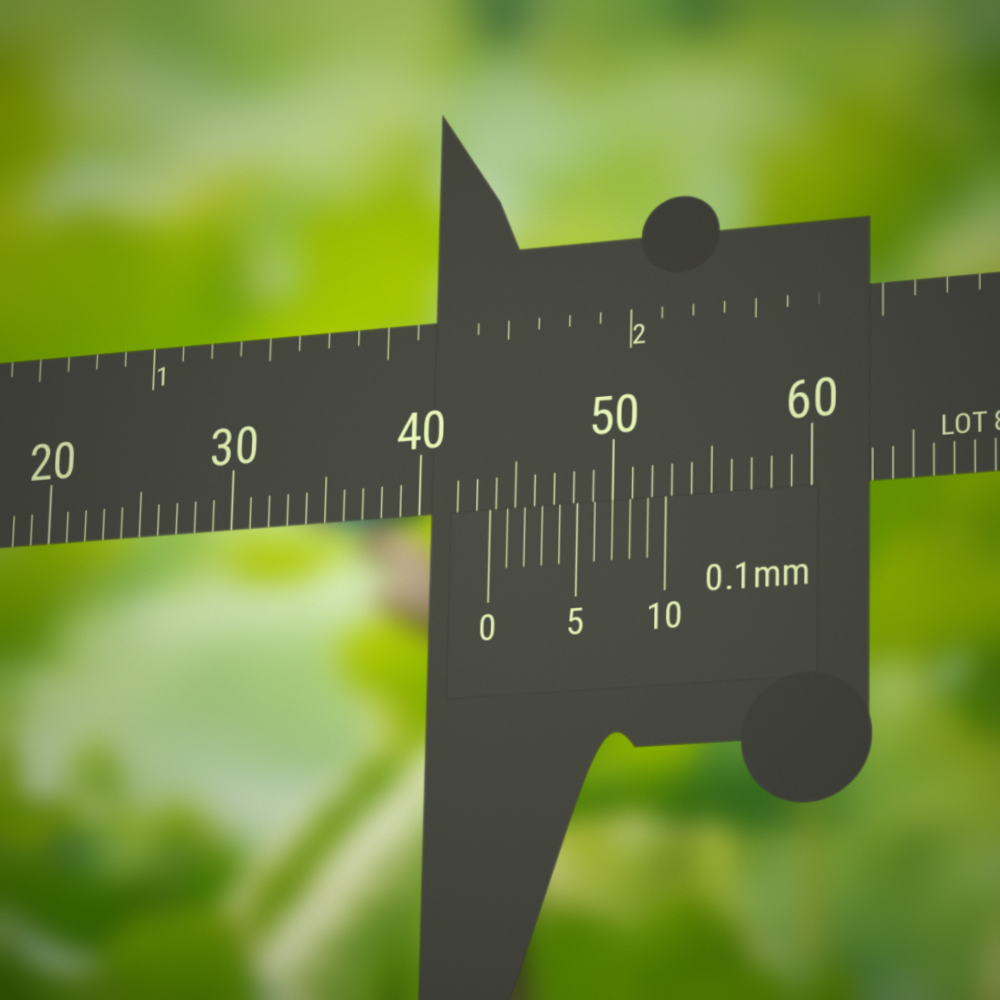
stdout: 43.7 mm
